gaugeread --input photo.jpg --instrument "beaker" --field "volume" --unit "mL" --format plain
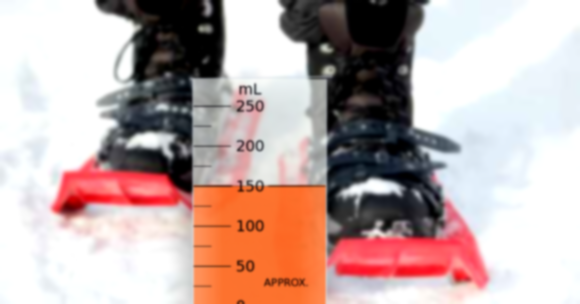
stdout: 150 mL
